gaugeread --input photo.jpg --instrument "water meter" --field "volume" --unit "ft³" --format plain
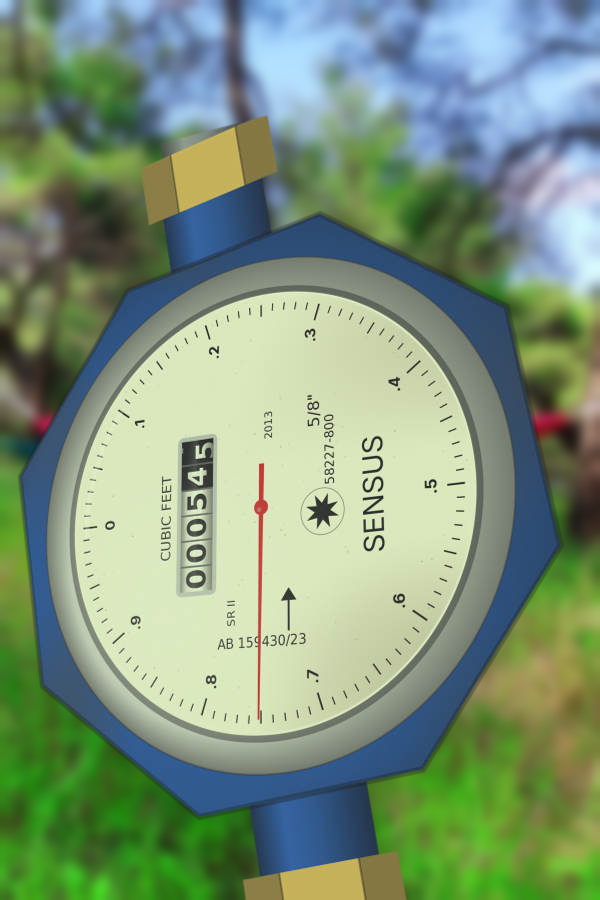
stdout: 544.75 ft³
